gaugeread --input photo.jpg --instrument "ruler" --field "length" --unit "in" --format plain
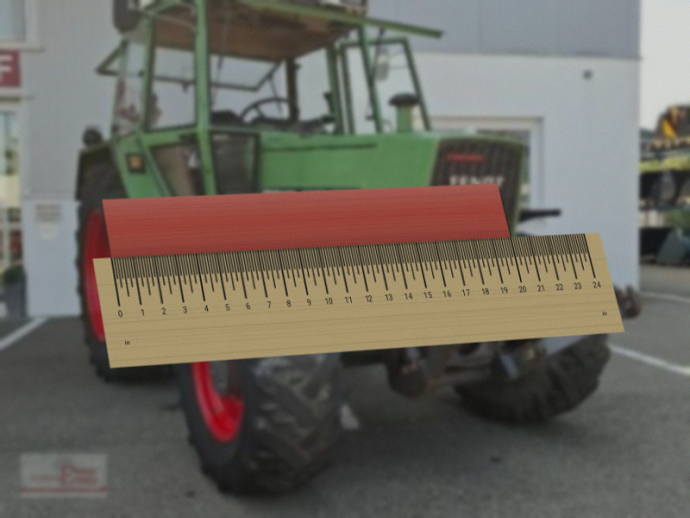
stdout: 20 in
